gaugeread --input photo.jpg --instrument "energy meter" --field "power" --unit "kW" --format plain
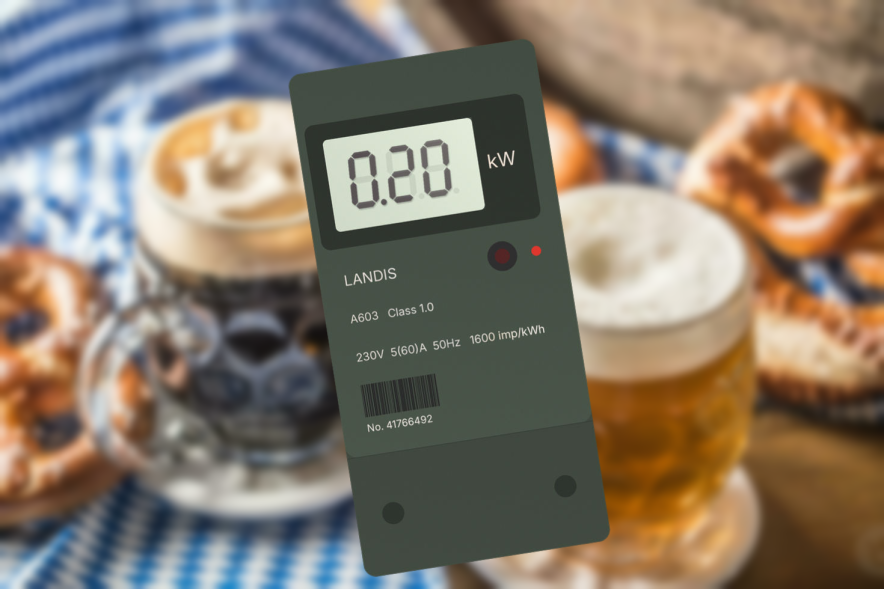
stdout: 0.20 kW
